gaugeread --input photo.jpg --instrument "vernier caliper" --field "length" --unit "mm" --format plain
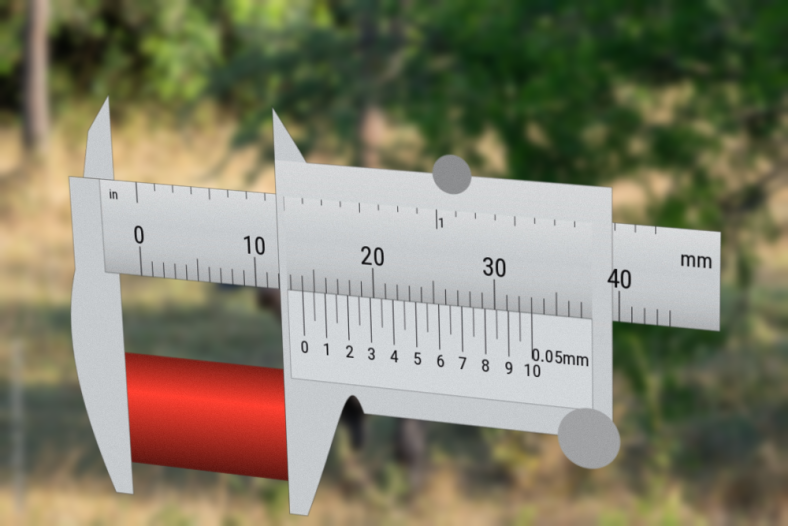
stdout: 14.0 mm
